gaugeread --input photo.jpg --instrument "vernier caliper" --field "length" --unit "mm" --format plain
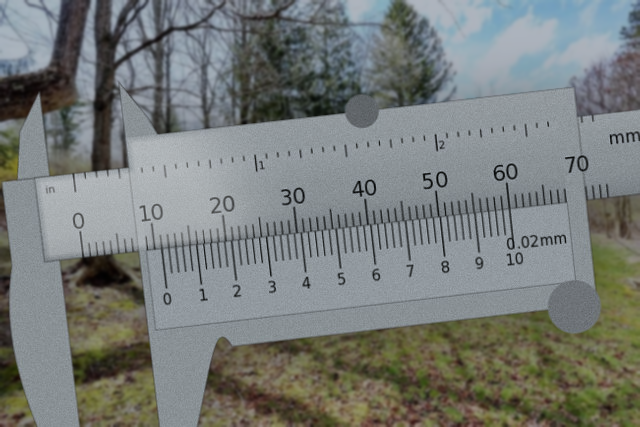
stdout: 11.0 mm
